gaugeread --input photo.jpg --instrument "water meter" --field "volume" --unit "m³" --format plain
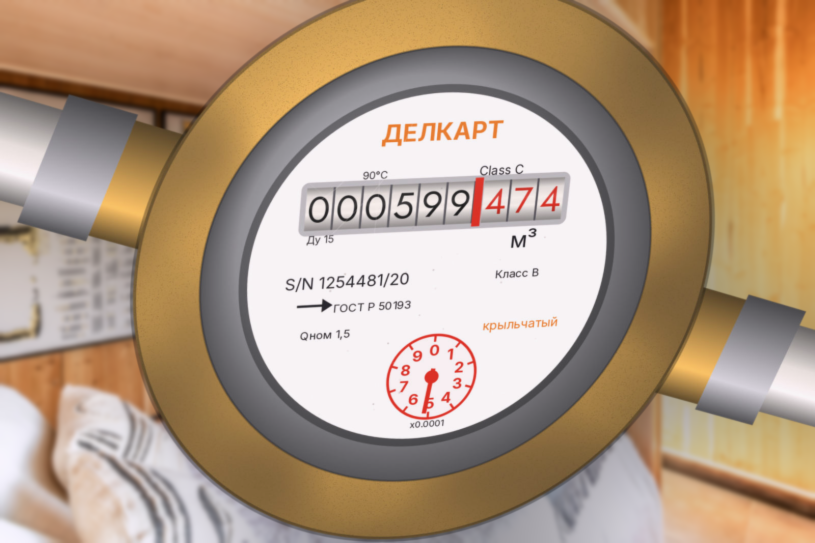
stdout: 599.4745 m³
